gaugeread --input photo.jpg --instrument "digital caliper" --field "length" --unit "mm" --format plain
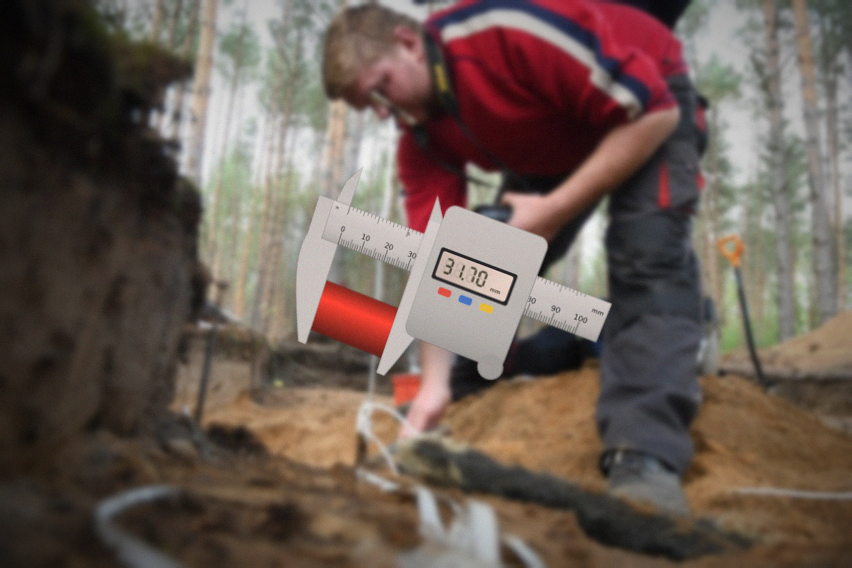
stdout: 31.70 mm
